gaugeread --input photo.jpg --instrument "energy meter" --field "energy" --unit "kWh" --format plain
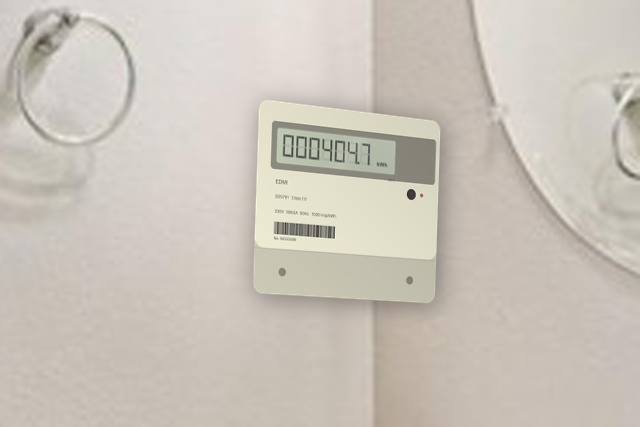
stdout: 404.7 kWh
